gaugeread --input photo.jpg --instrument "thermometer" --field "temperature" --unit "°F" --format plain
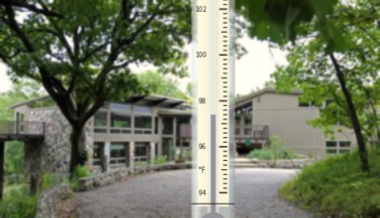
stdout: 97.4 °F
